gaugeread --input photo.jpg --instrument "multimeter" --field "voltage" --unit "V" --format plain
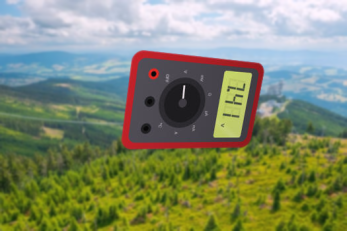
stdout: 7.41 V
